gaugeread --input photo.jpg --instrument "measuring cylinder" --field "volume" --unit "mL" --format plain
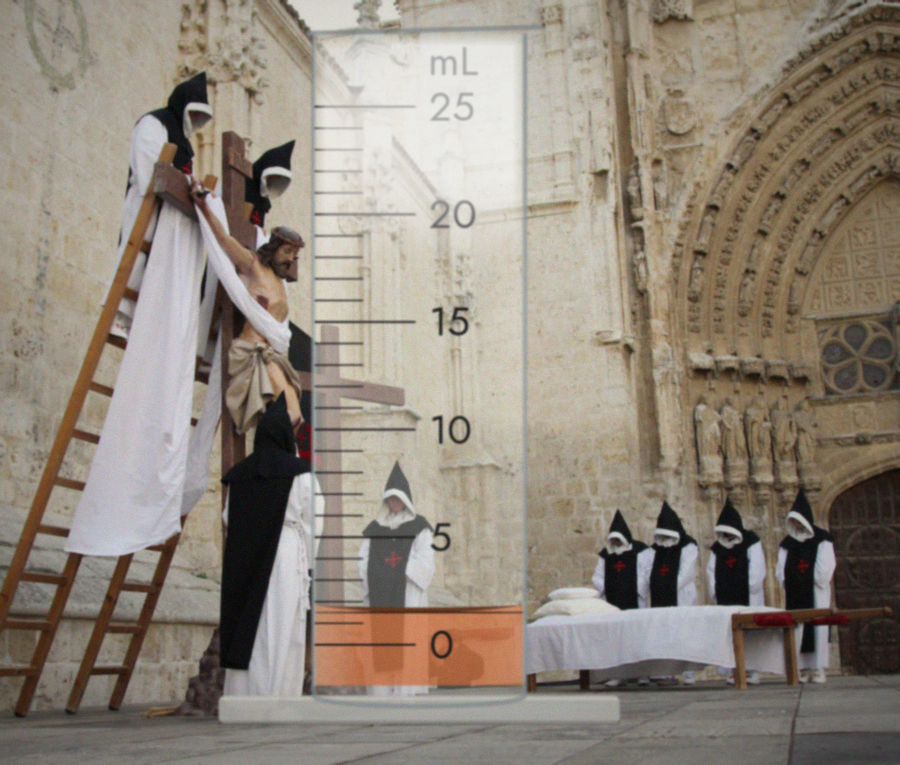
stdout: 1.5 mL
